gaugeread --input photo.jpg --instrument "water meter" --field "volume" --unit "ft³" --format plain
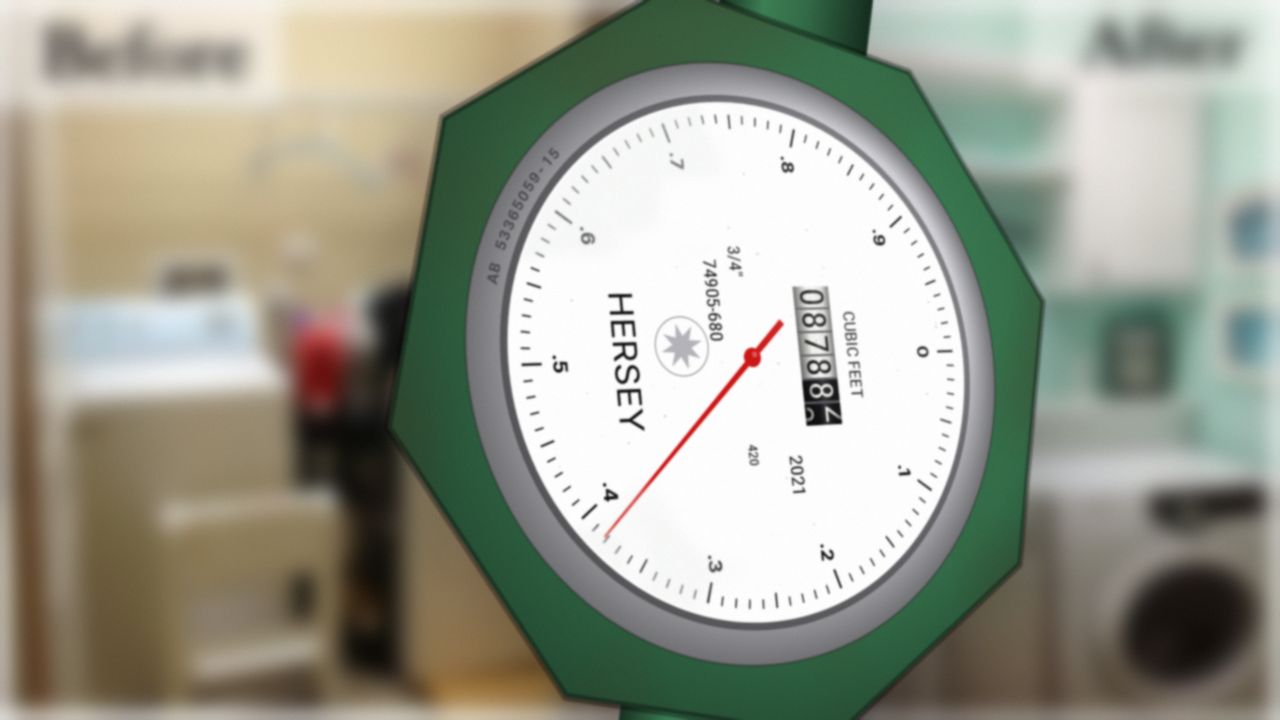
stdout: 87882.38 ft³
